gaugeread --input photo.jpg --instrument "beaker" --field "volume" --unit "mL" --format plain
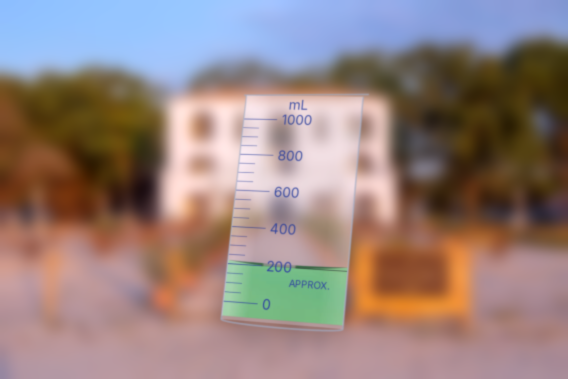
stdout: 200 mL
